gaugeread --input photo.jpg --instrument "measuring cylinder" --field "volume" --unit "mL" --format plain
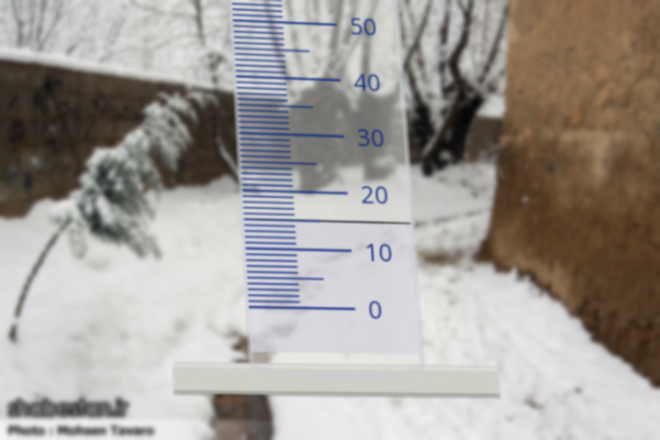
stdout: 15 mL
